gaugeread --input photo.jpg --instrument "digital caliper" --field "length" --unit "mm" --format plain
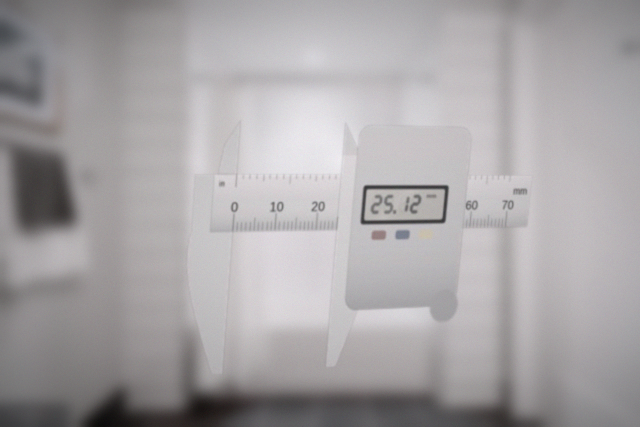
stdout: 25.12 mm
